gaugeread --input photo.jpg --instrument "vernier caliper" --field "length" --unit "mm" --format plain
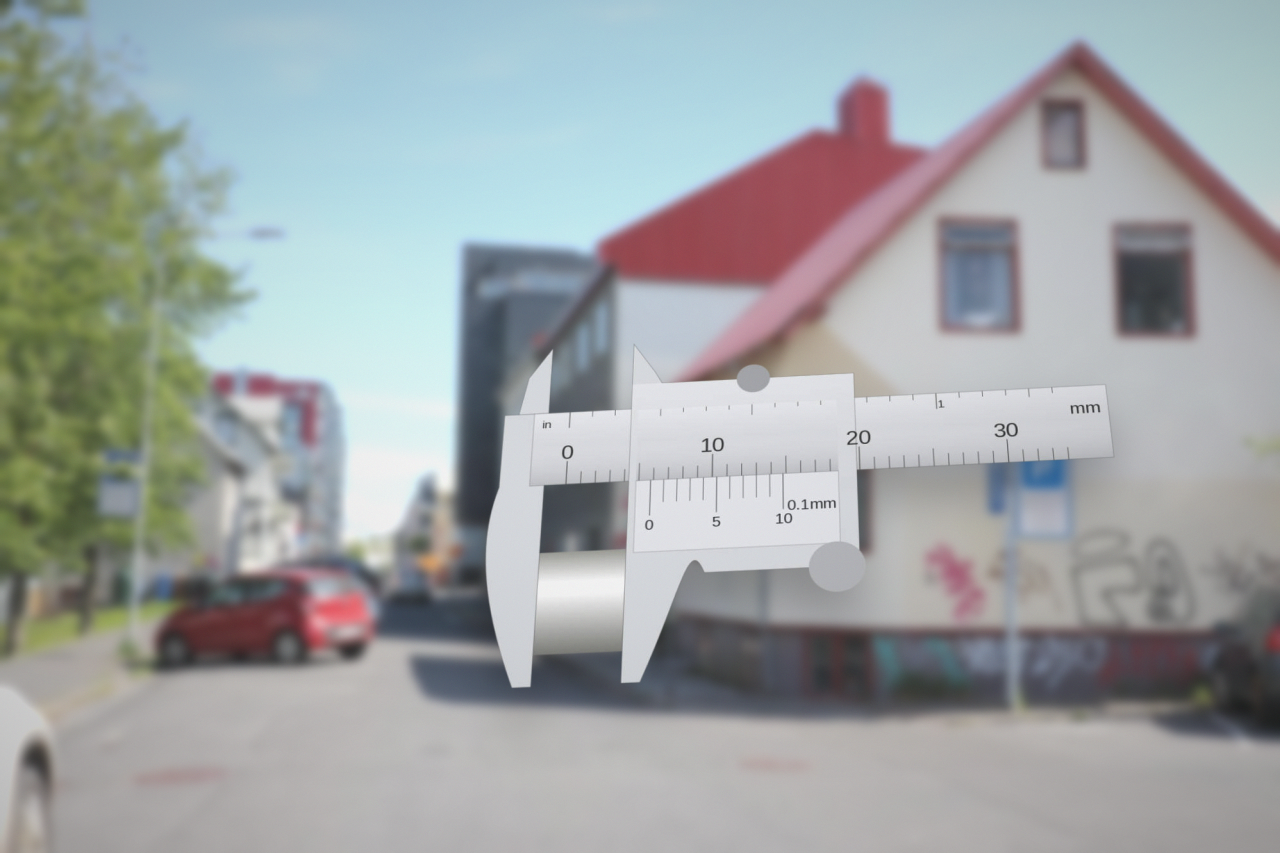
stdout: 5.8 mm
